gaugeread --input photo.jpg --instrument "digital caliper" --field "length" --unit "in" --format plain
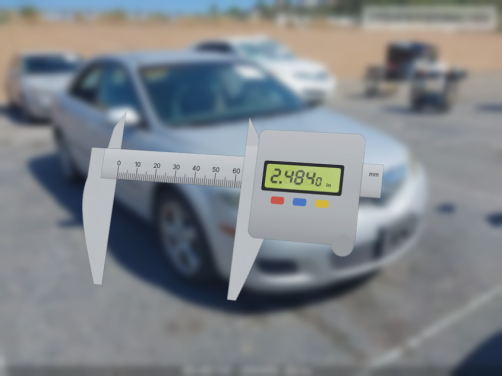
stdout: 2.4840 in
